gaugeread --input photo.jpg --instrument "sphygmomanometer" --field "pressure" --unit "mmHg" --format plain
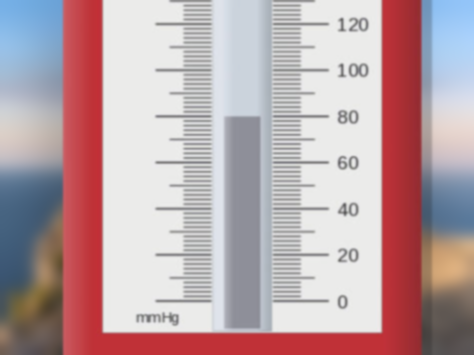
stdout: 80 mmHg
